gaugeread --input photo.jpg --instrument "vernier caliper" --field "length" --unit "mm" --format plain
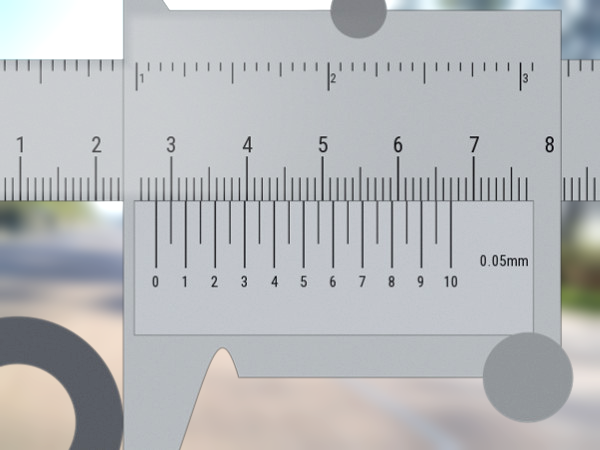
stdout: 28.0 mm
